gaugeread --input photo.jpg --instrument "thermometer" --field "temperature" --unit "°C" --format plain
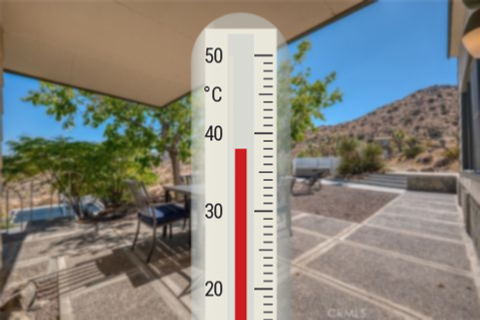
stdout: 38 °C
